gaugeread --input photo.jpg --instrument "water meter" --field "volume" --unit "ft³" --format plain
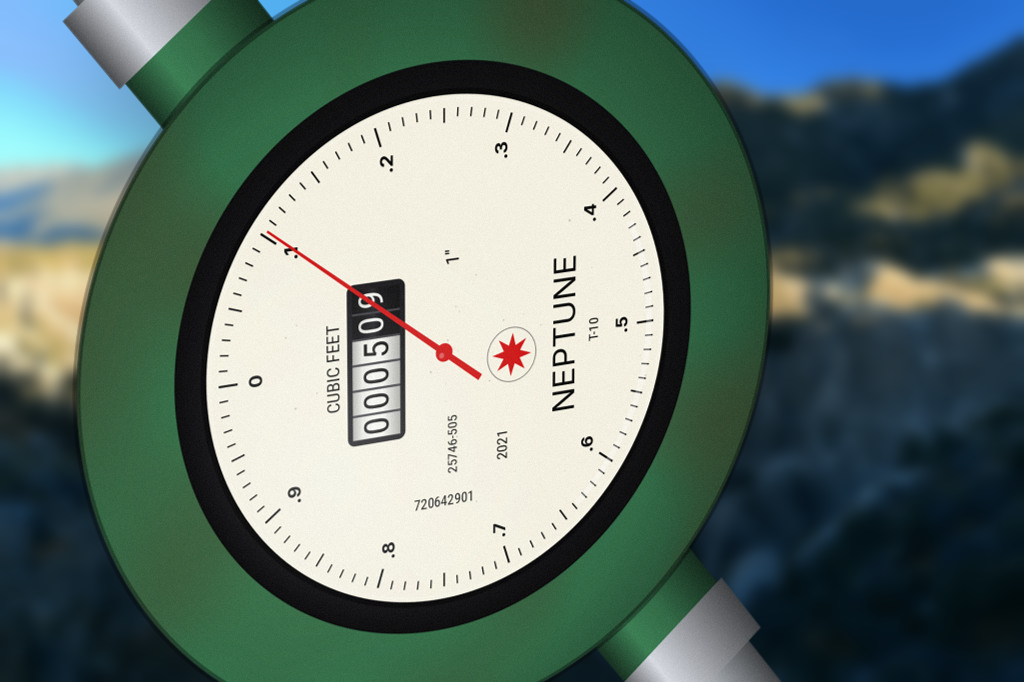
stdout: 509.10 ft³
